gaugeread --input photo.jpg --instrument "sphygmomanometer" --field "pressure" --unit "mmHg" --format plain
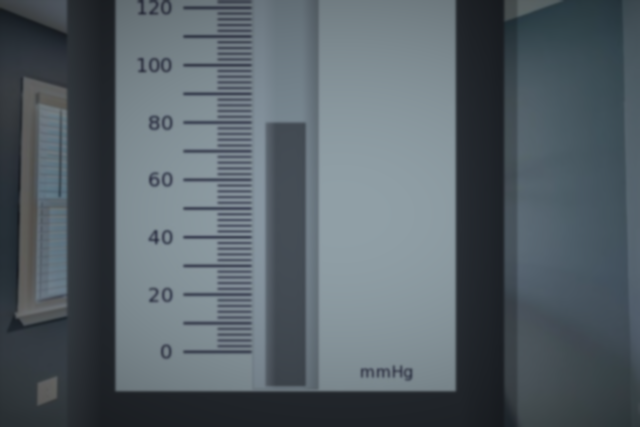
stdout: 80 mmHg
